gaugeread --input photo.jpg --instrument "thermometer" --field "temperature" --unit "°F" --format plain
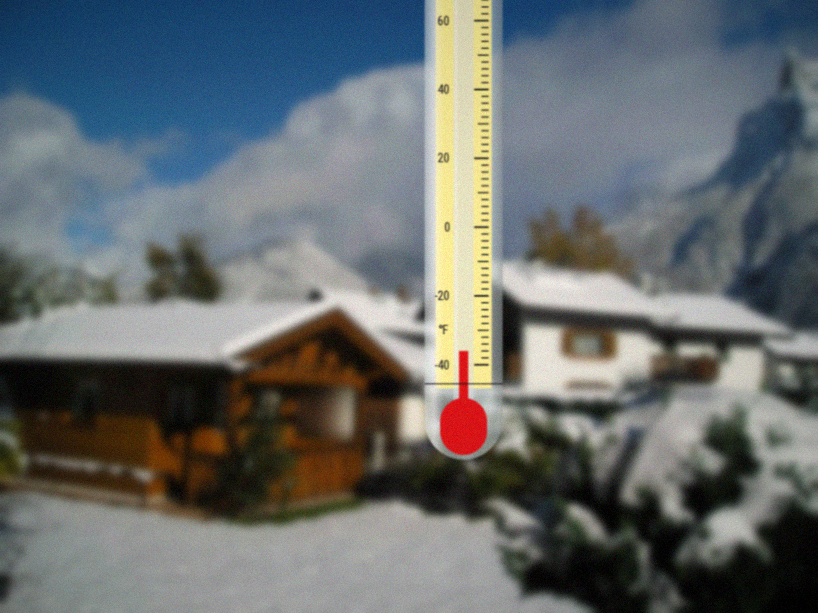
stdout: -36 °F
